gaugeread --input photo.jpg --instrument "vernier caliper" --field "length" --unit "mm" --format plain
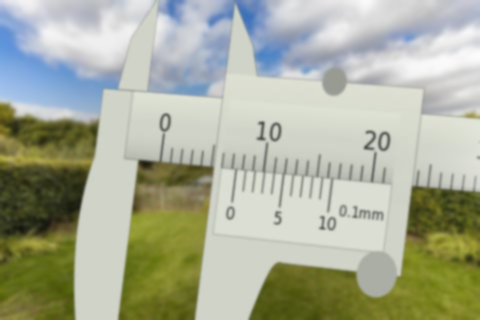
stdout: 7.4 mm
